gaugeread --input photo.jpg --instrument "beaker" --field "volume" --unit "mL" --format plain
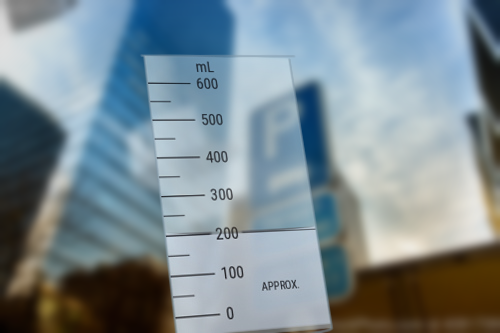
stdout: 200 mL
